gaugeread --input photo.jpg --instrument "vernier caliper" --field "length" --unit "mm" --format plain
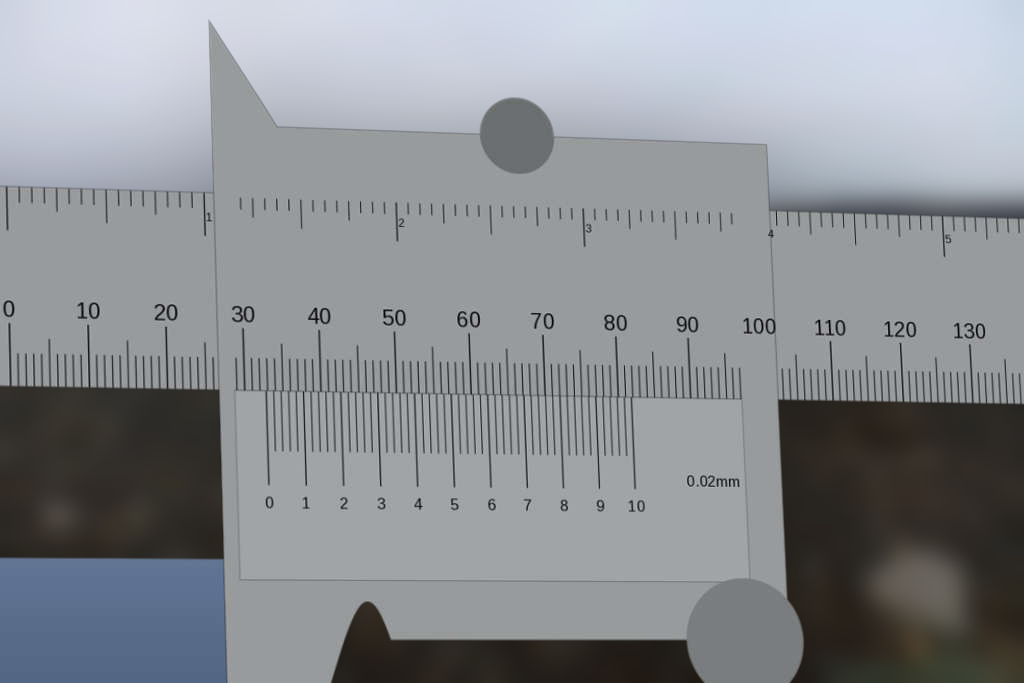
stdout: 32.8 mm
